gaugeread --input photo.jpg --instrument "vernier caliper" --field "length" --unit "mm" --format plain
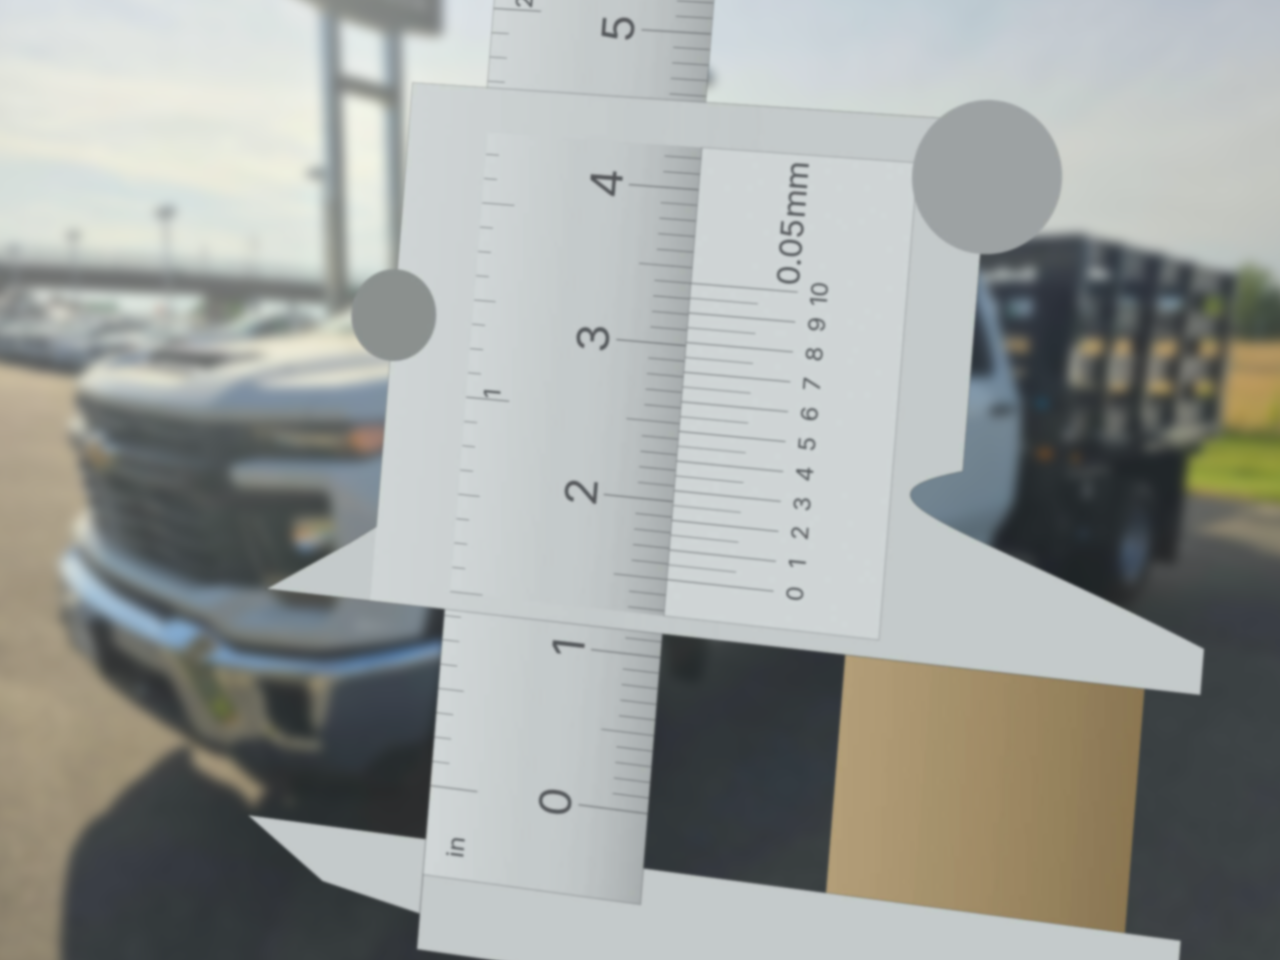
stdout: 15.0 mm
